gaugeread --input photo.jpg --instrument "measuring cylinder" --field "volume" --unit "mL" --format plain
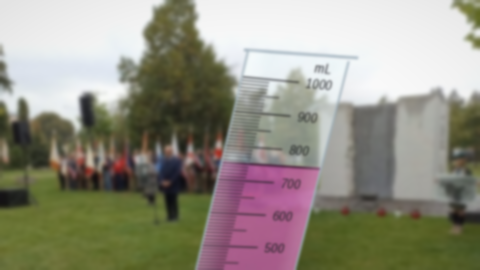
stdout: 750 mL
